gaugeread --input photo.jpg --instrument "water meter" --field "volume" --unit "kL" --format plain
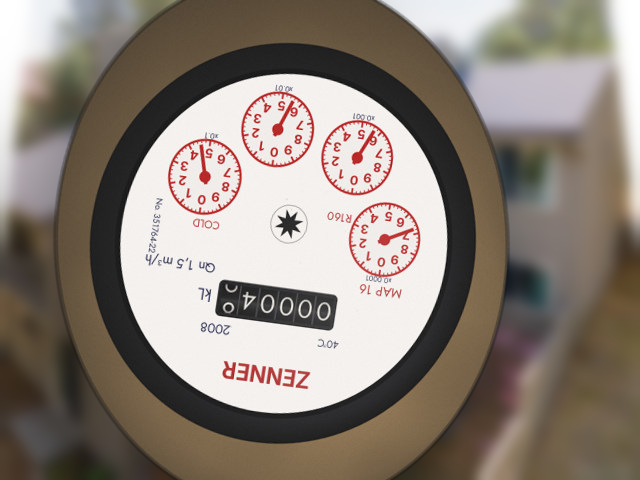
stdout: 48.4556 kL
